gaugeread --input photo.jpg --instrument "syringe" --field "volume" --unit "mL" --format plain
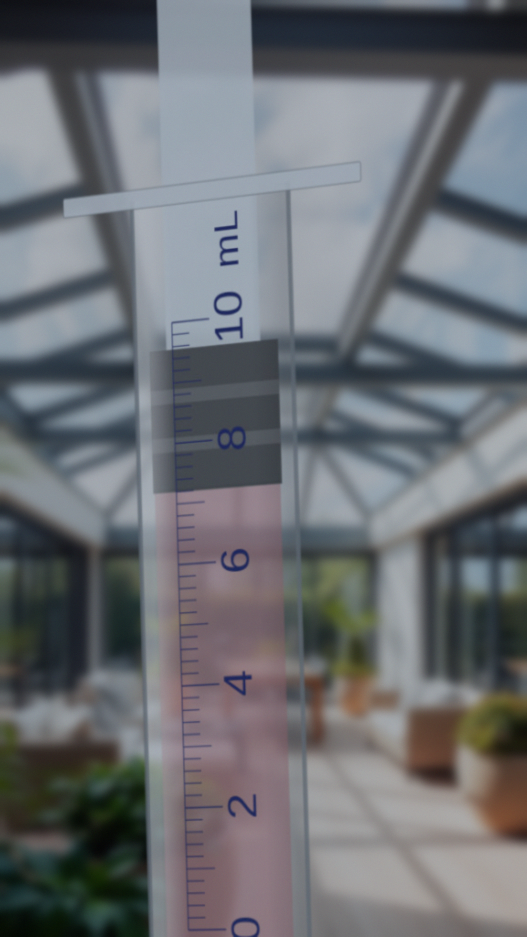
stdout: 7.2 mL
